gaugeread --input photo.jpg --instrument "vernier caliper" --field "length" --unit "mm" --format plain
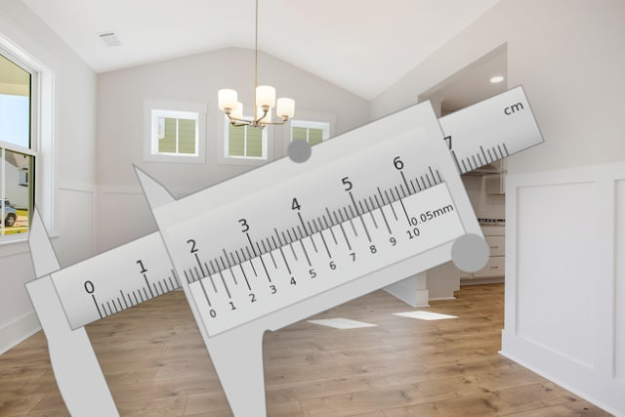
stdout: 19.0 mm
